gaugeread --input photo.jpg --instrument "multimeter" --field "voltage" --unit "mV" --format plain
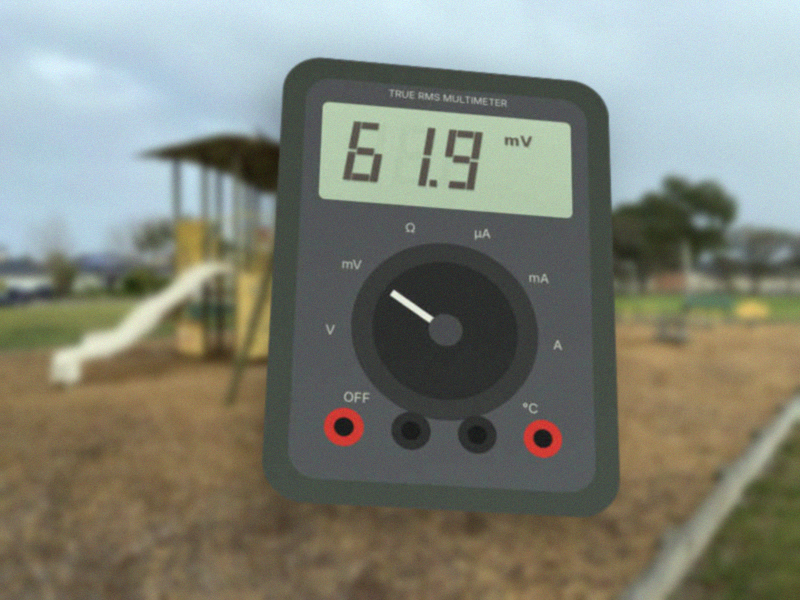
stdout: 61.9 mV
